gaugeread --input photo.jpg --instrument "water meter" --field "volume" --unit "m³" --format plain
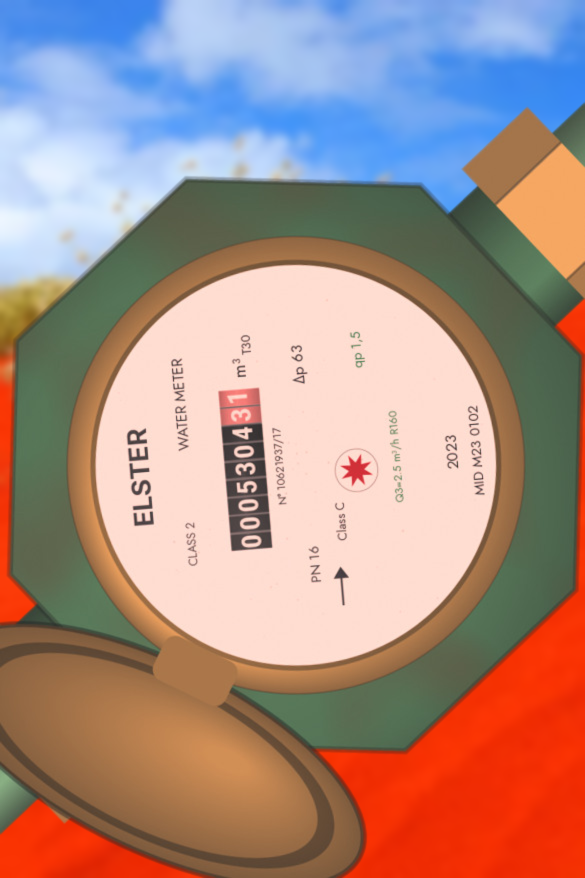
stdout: 5304.31 m³
